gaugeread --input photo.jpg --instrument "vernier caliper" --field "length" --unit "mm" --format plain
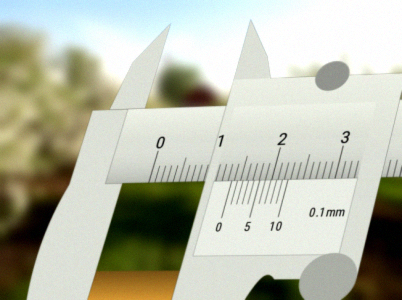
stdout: 13.6 mm
